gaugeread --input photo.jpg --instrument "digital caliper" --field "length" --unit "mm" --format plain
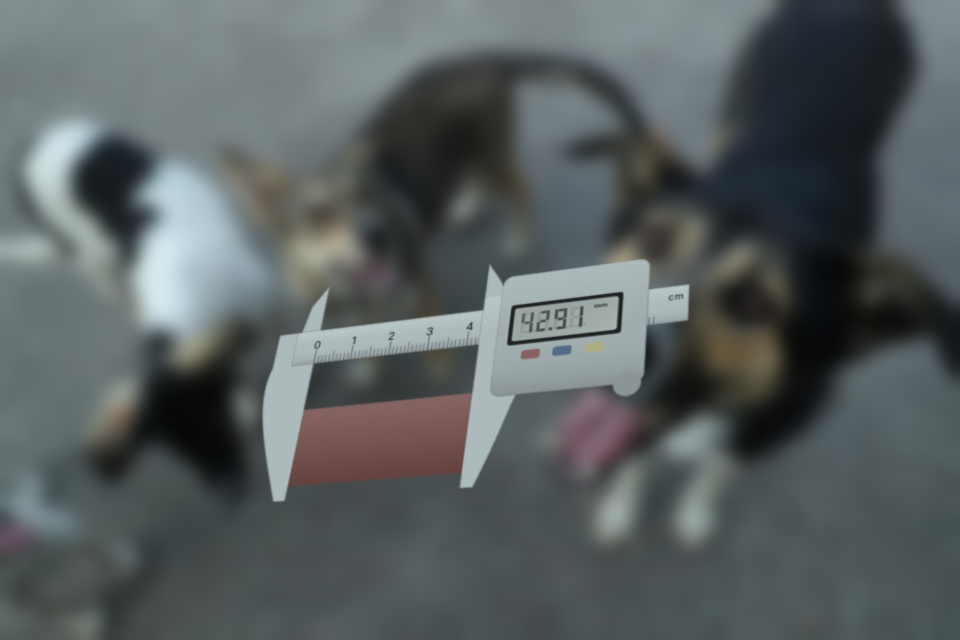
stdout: 42.91 mm
